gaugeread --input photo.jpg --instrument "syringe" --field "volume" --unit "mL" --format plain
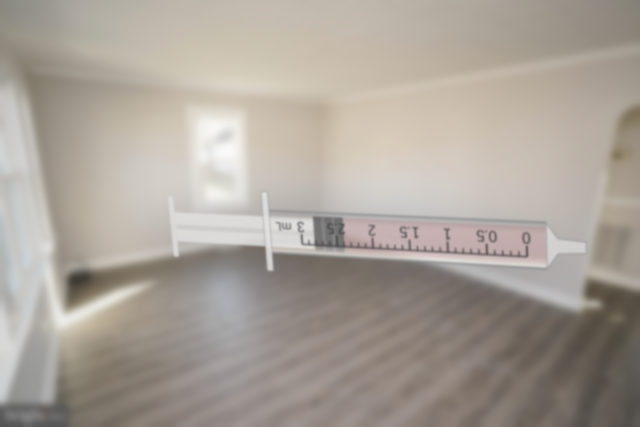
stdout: 2.4 mL
